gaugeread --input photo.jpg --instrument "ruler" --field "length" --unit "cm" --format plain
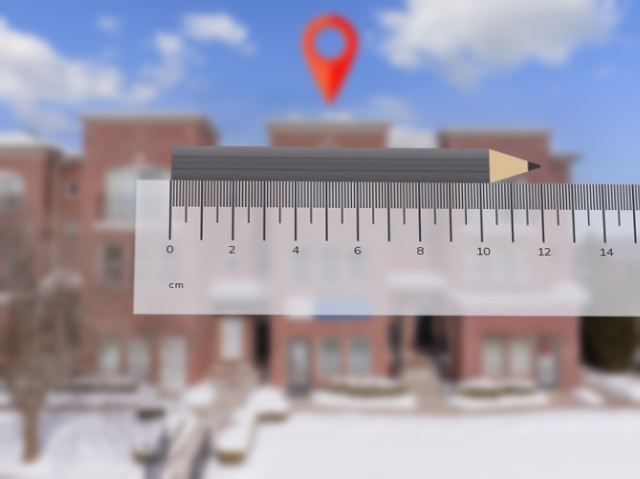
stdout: 12 cm
